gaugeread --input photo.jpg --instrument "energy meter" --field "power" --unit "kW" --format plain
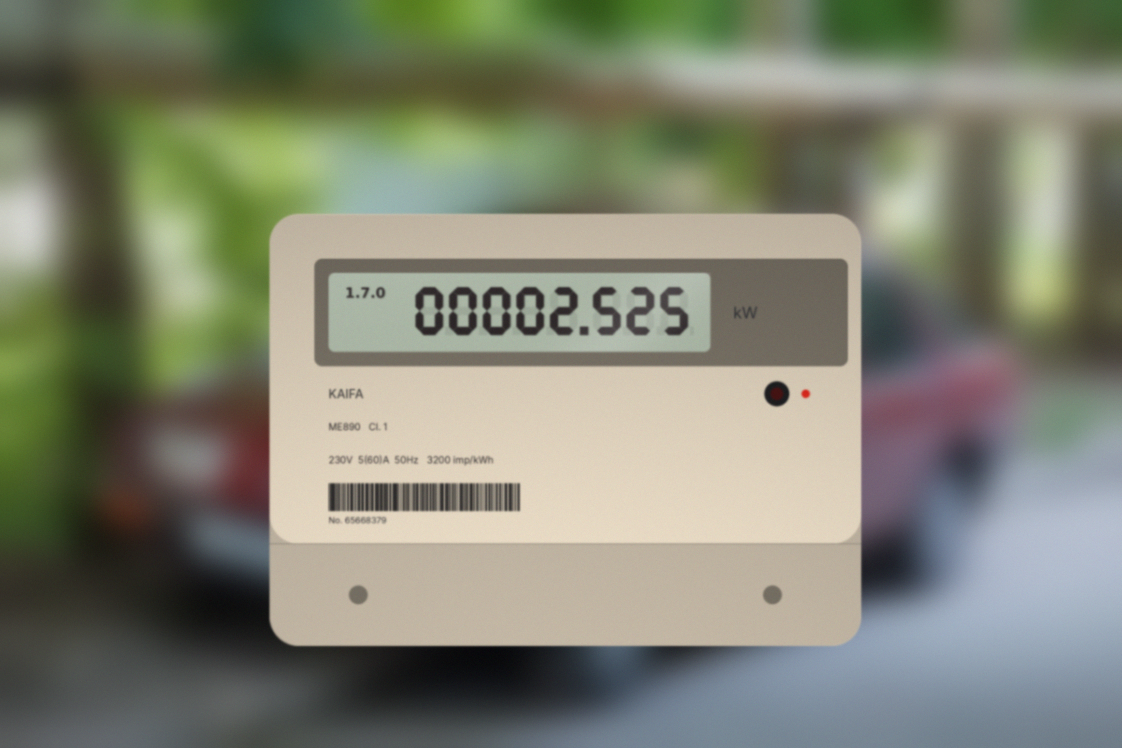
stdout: 2.525 kW
